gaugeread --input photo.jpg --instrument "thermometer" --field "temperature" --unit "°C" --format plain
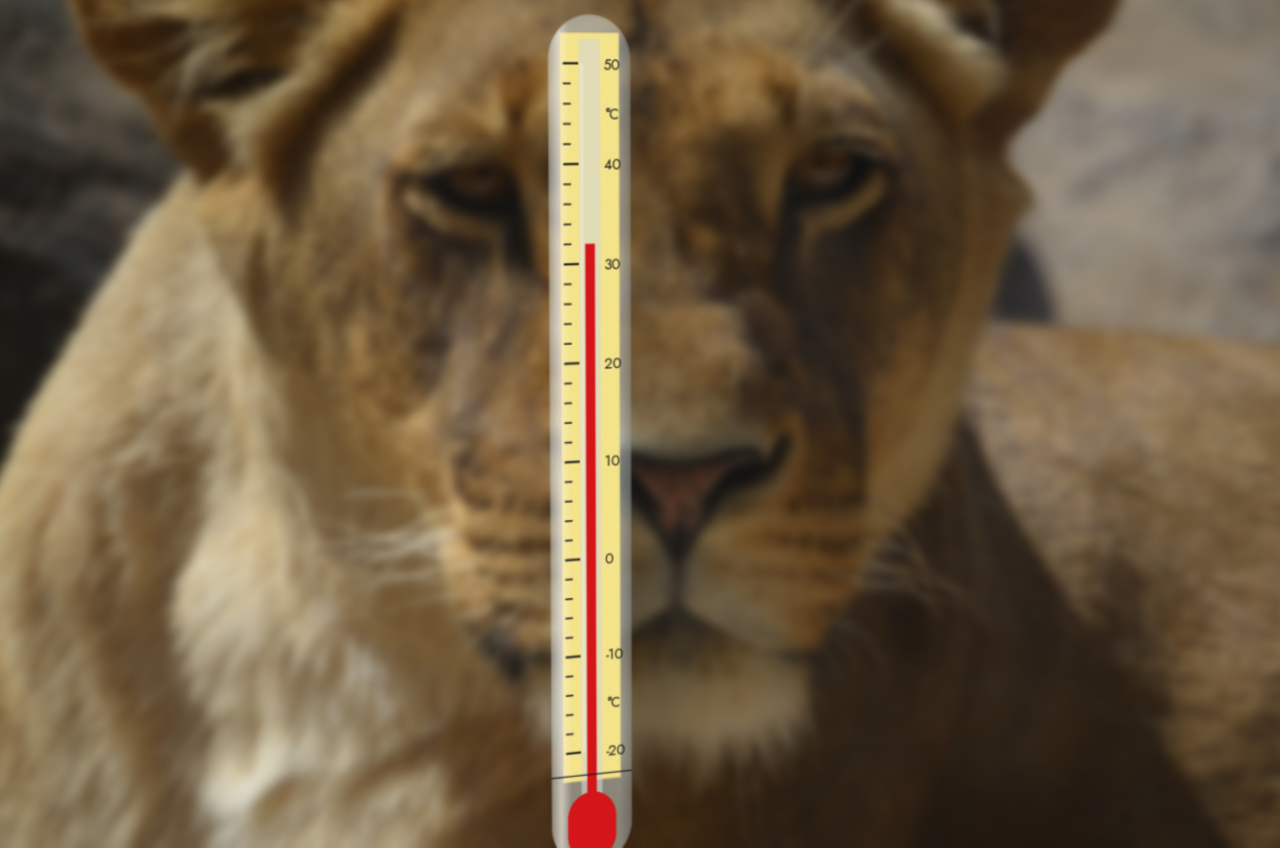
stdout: 32 °C
